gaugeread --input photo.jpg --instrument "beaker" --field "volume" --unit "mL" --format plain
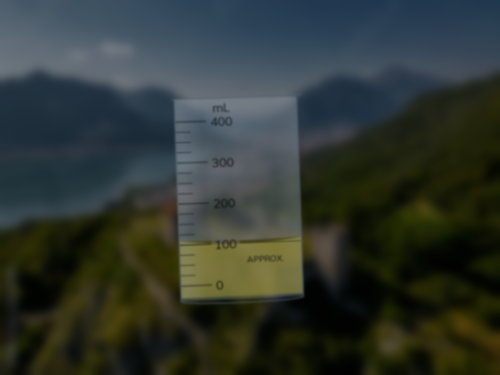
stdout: 100 mL
